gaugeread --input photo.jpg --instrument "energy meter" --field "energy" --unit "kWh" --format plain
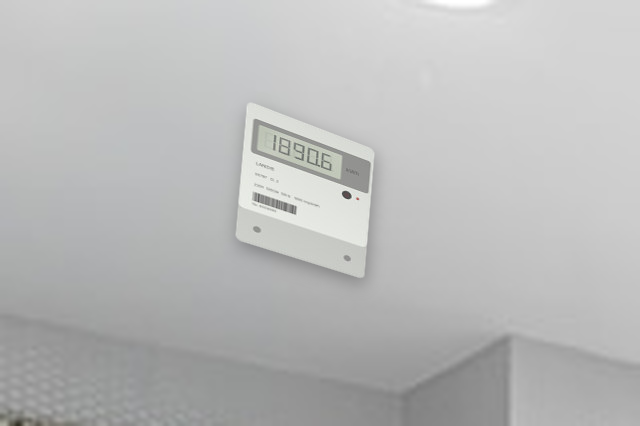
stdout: 1890.6 kWh
